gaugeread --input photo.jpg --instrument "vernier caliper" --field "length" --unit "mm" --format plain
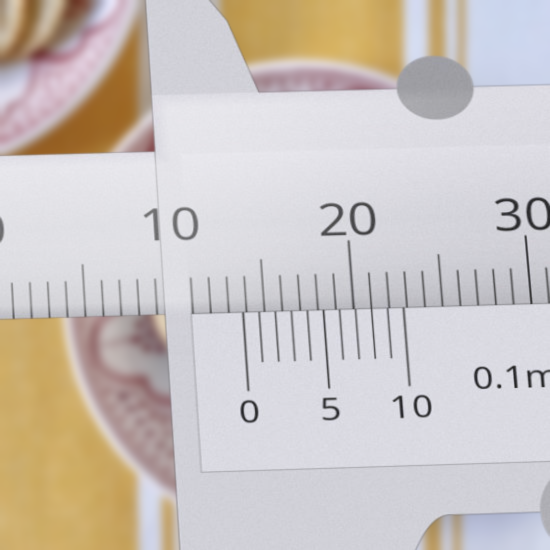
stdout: 13.8 mm
